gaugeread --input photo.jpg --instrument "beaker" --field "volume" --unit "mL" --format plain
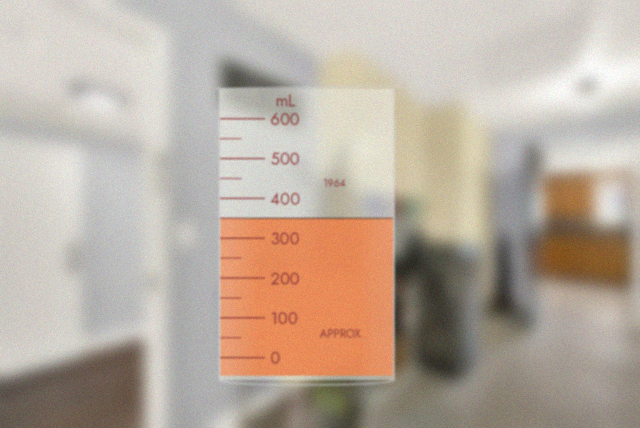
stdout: 350 mL
